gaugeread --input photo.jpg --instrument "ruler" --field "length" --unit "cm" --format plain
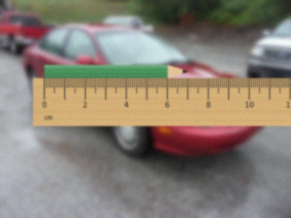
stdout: 7 cm
